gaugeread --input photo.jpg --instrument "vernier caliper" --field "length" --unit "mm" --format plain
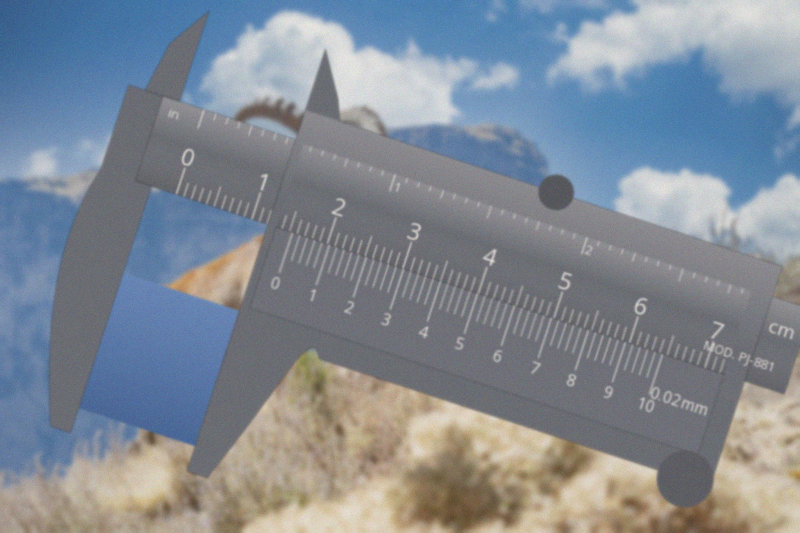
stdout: 15.4 mm
